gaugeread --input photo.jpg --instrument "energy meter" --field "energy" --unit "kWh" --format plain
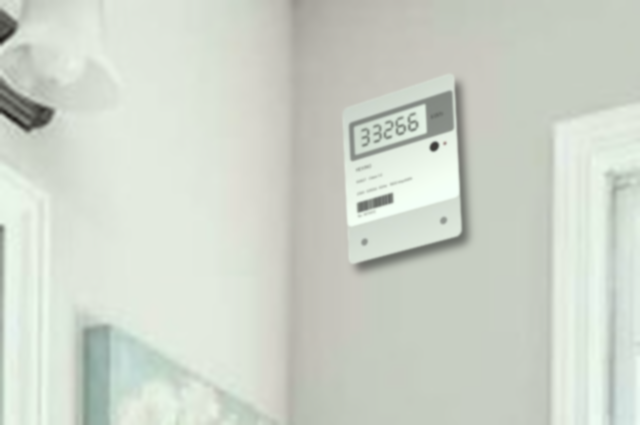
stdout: 33266 kWh
